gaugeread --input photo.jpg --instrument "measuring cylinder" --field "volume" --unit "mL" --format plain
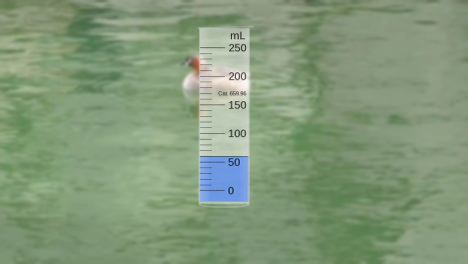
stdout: 60 mL
